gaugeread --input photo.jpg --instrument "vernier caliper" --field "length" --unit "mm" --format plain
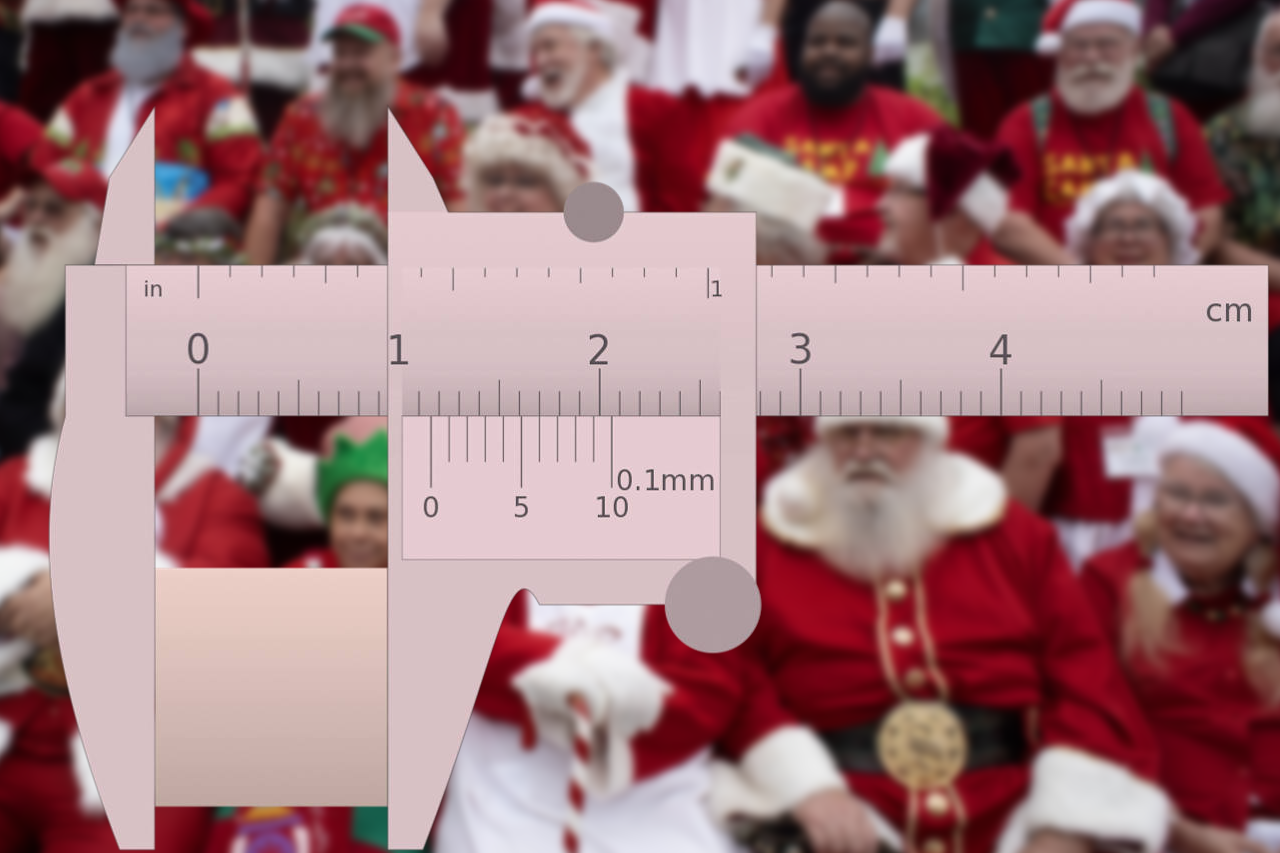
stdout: 11.6 mm
